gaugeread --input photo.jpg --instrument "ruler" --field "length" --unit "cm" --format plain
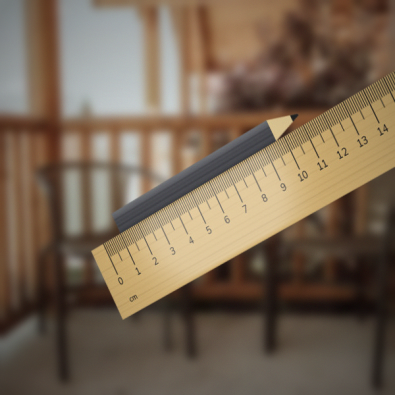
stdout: 10 cm
